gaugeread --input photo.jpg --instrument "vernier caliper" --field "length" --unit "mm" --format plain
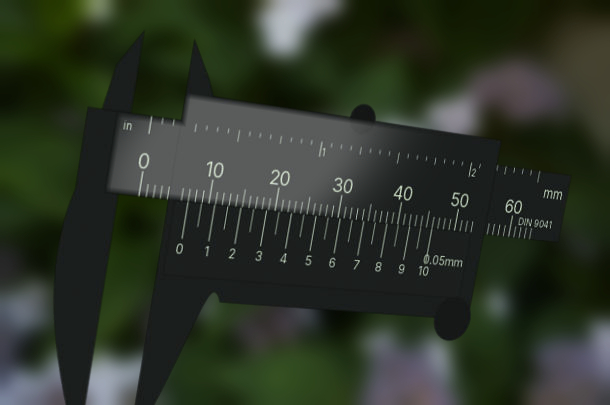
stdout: 7.0 mm
